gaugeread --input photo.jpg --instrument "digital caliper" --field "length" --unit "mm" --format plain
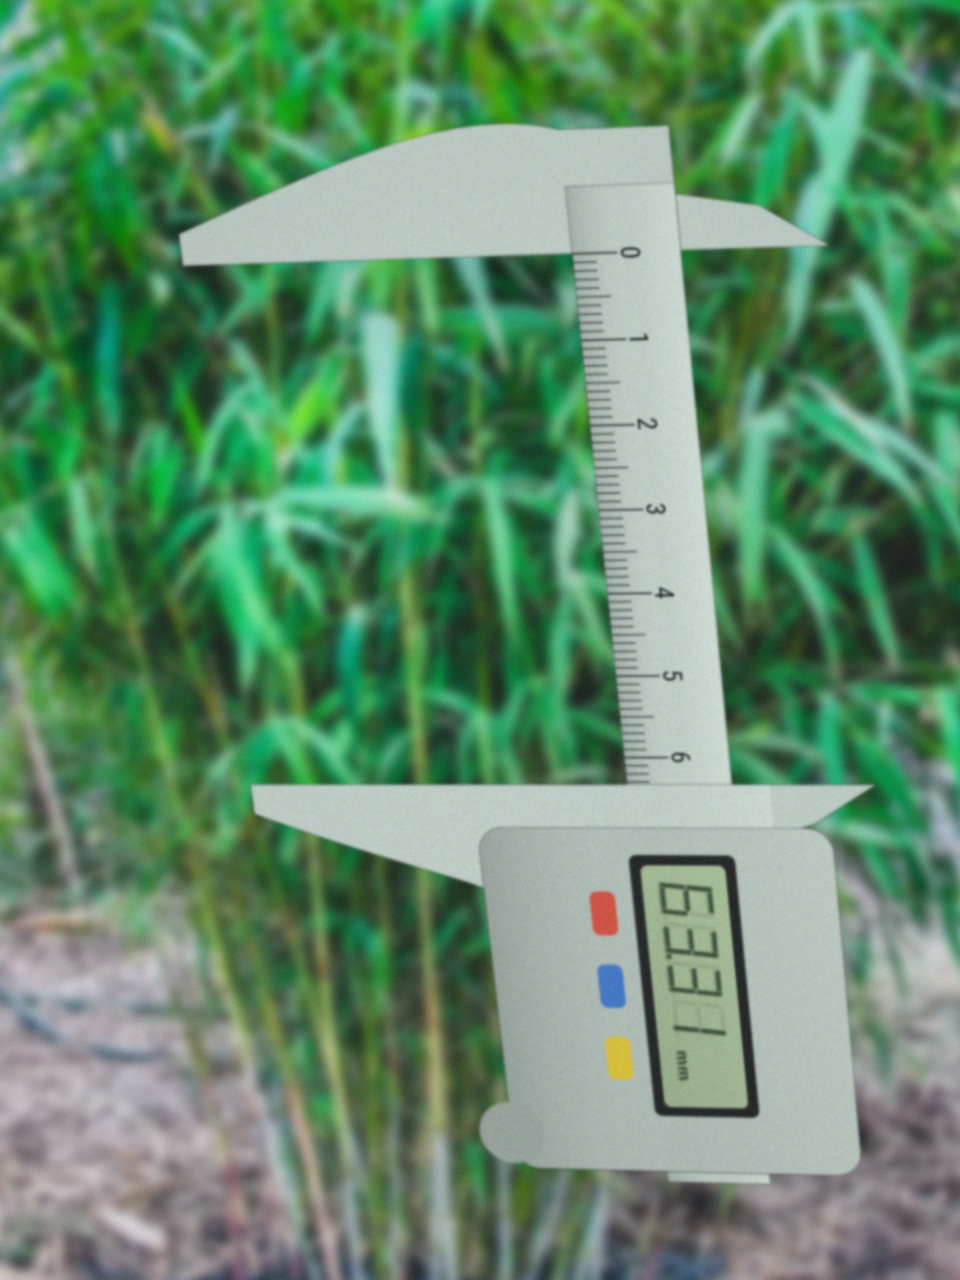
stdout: 63.31 mm
